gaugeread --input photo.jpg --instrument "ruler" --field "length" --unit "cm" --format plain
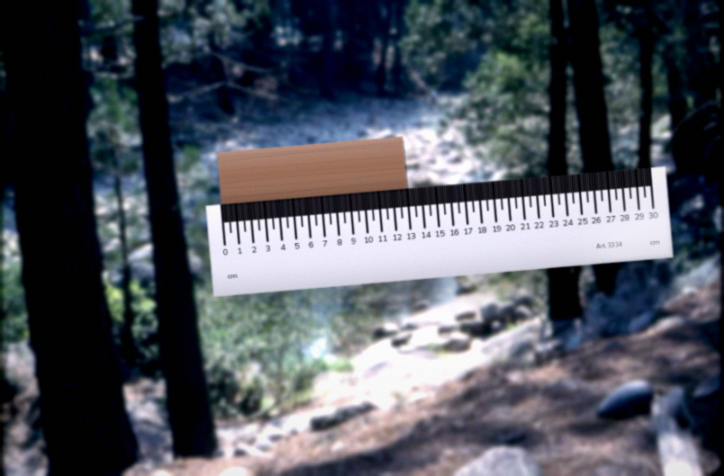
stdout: 13 cm
